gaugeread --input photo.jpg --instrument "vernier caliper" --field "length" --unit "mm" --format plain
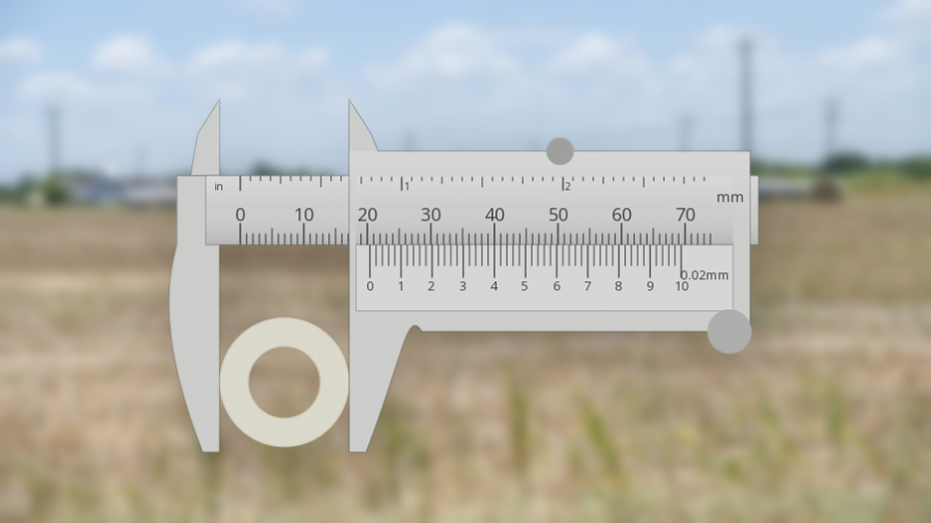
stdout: 20.4 mm
